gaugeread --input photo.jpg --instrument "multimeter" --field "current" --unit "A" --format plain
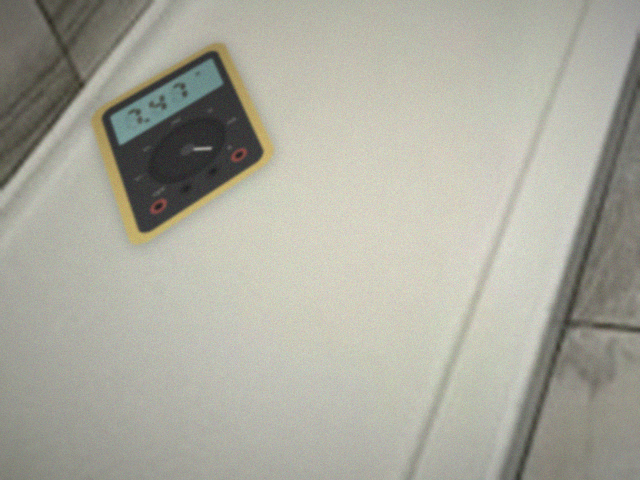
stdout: 7.47 A
